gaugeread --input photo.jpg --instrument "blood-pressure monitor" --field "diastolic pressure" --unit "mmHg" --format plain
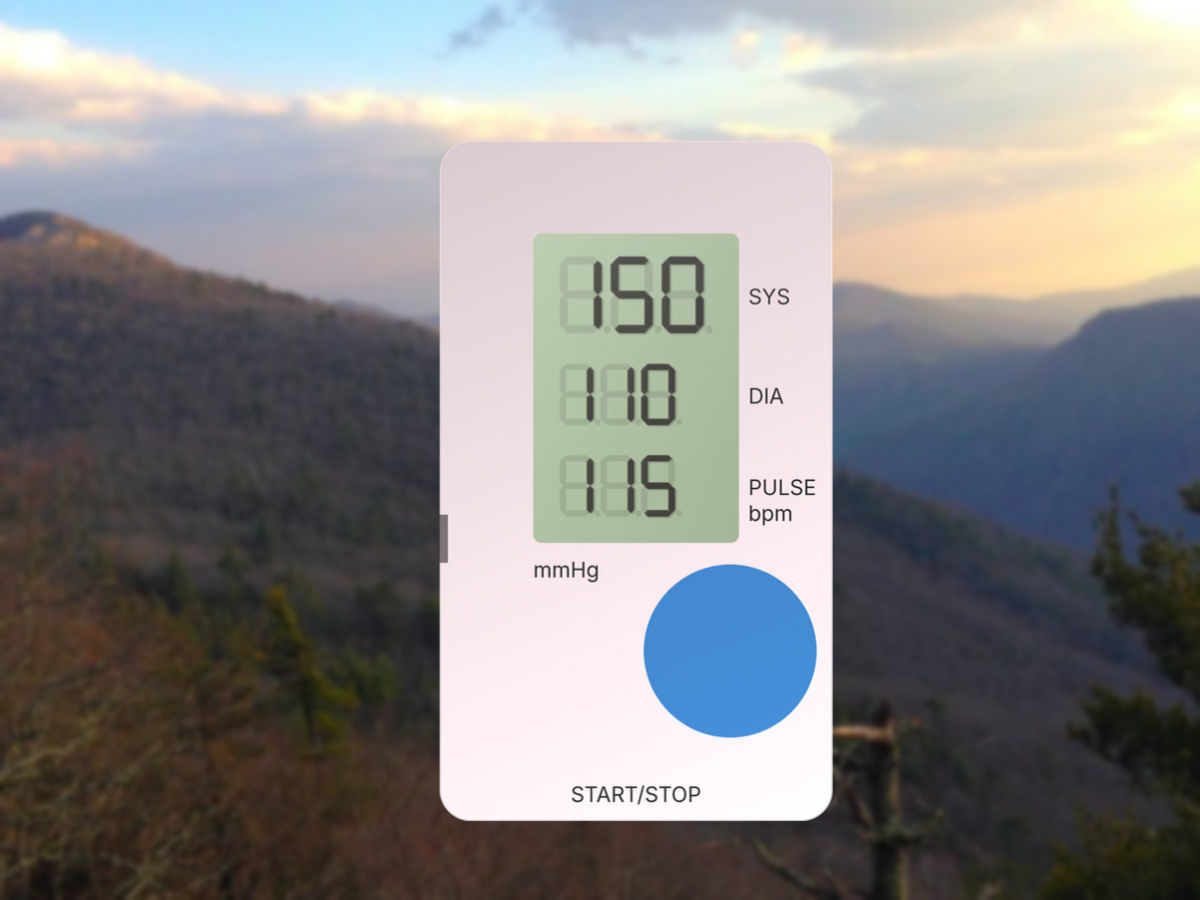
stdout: 110 mmHg
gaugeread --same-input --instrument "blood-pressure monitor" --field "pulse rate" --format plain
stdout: 115 bpm
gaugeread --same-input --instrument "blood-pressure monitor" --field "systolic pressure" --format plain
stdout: 150 mmHg
